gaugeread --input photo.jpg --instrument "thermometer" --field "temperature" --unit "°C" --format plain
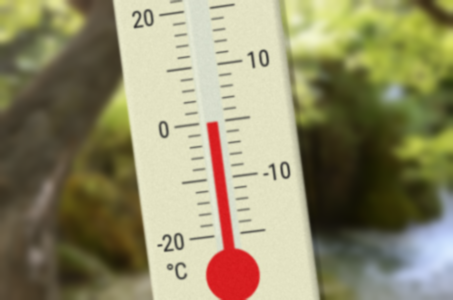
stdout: 0 °C
